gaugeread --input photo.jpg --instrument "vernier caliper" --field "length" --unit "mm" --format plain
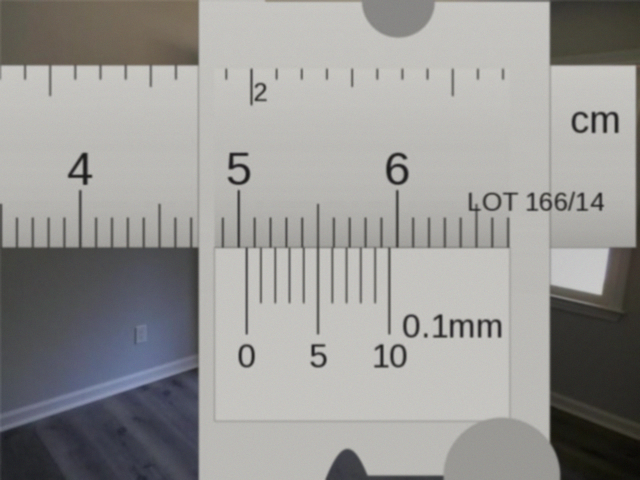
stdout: 50.5 mm
